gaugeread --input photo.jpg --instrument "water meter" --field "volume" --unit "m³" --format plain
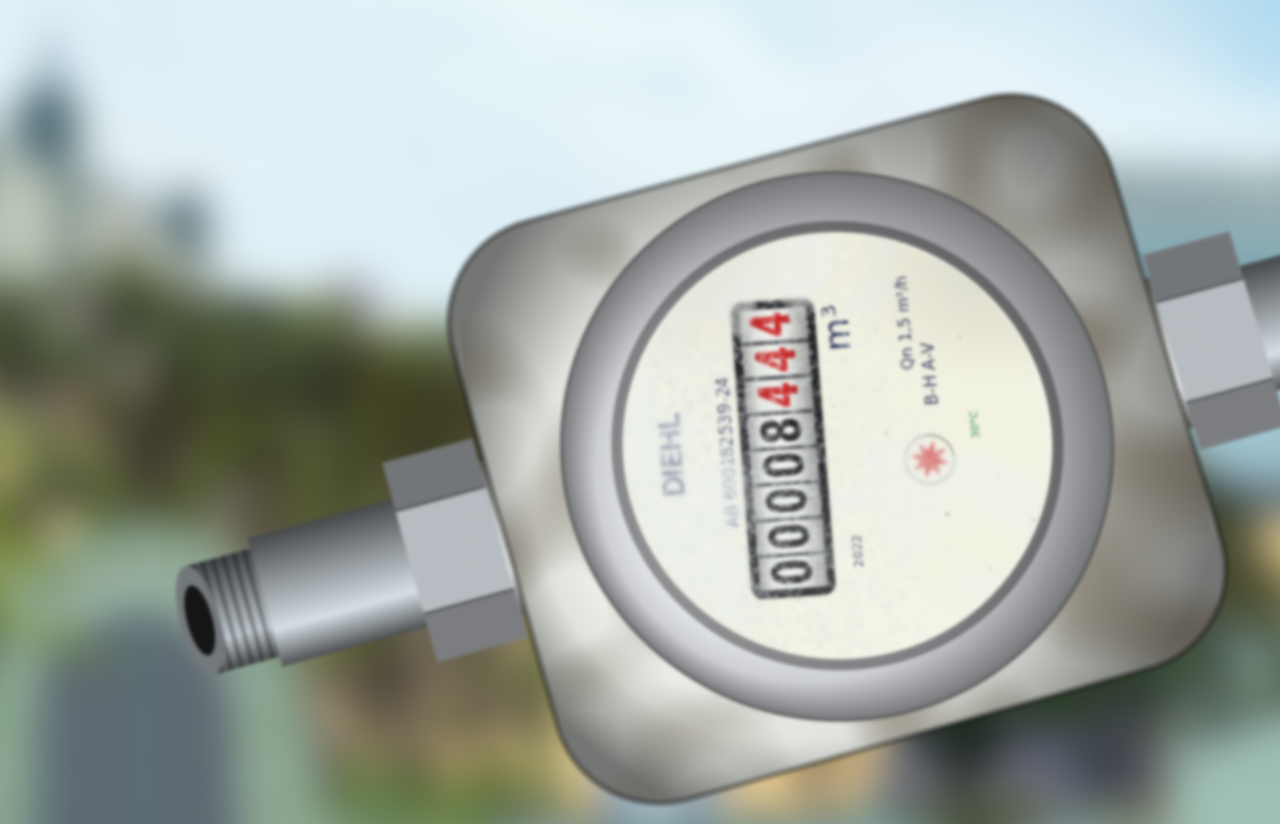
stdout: 8.444 m³
